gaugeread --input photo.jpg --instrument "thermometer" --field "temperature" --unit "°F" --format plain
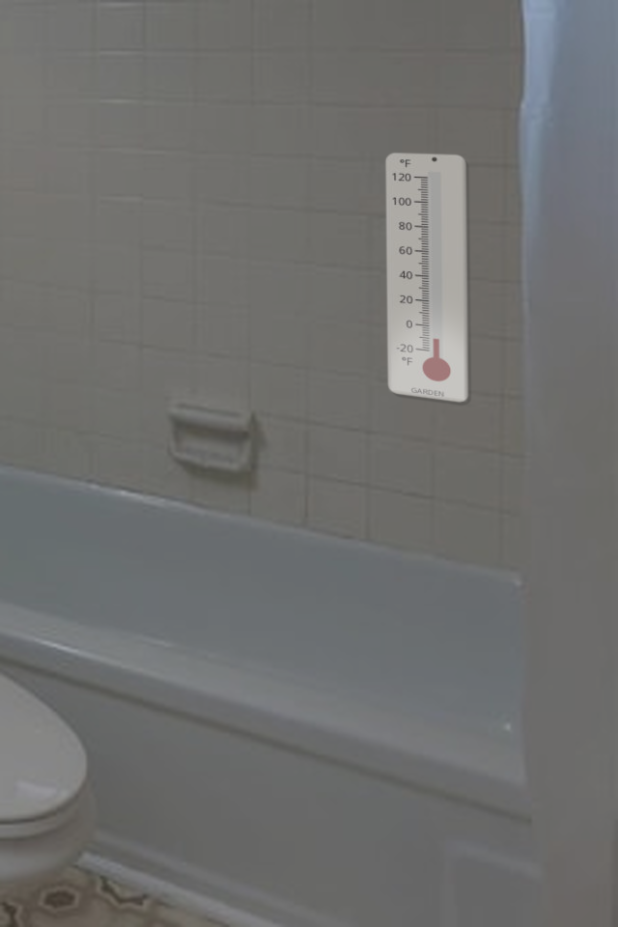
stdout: -10 °F
